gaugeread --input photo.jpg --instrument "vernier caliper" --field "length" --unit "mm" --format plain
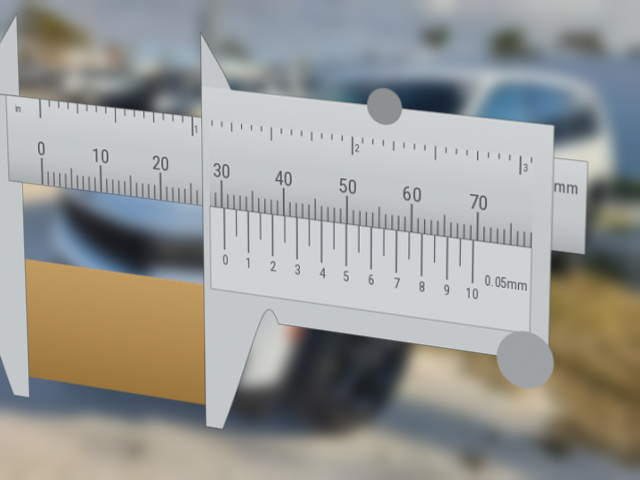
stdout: 30.4 mm
